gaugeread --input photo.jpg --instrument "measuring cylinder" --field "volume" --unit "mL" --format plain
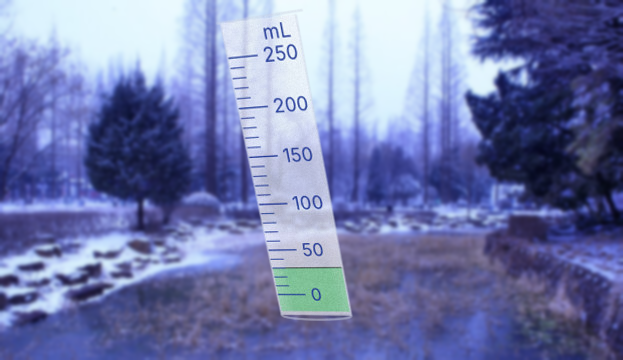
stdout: 30 mL
